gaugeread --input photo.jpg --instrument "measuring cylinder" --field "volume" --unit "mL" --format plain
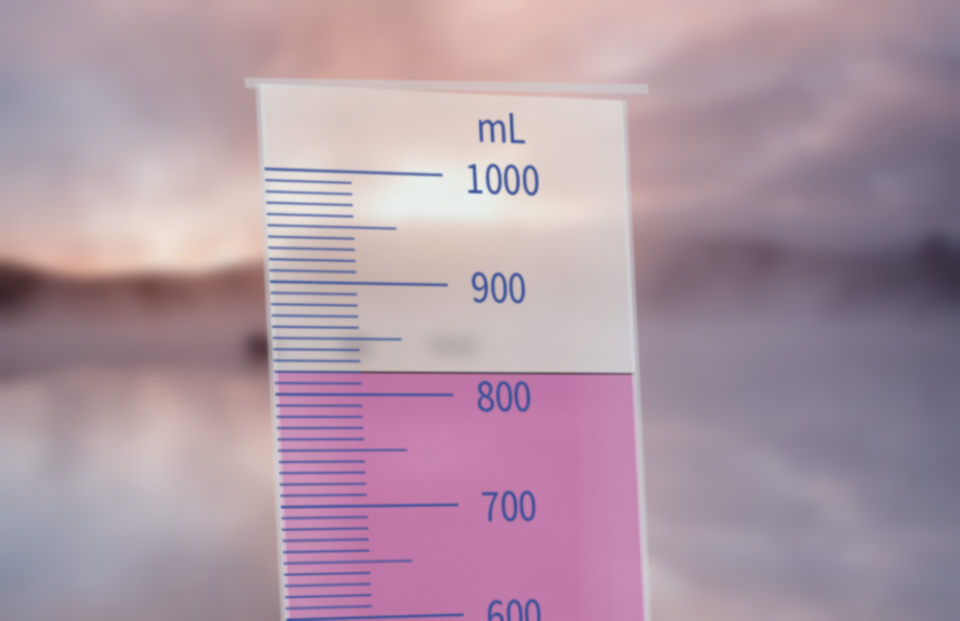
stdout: 820 mL
